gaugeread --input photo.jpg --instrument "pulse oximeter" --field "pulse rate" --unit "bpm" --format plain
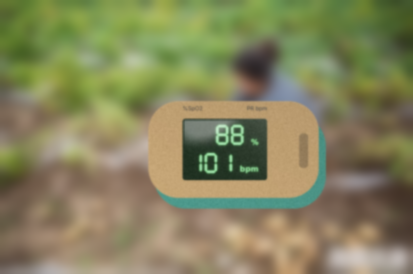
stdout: 101 bpm
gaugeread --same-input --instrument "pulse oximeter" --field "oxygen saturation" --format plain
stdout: 88 %
